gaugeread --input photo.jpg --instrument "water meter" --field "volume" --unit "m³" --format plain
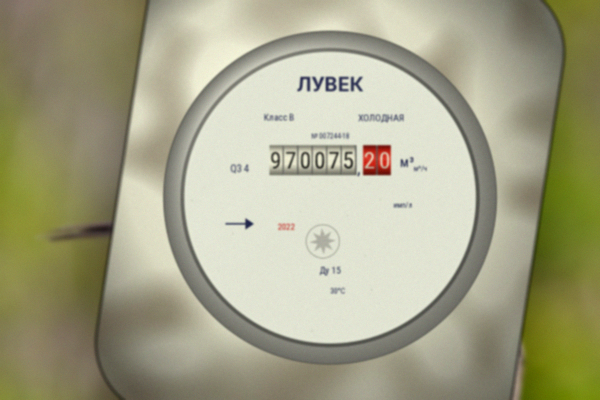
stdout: 970075.20 m³
